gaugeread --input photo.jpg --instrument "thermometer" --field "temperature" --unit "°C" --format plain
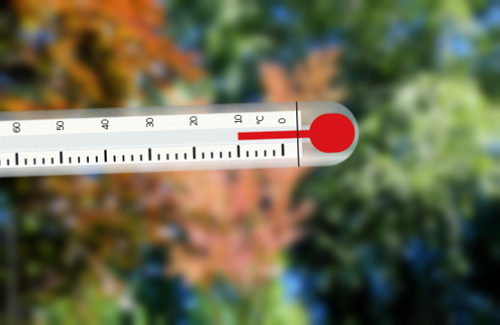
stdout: 10 °C
